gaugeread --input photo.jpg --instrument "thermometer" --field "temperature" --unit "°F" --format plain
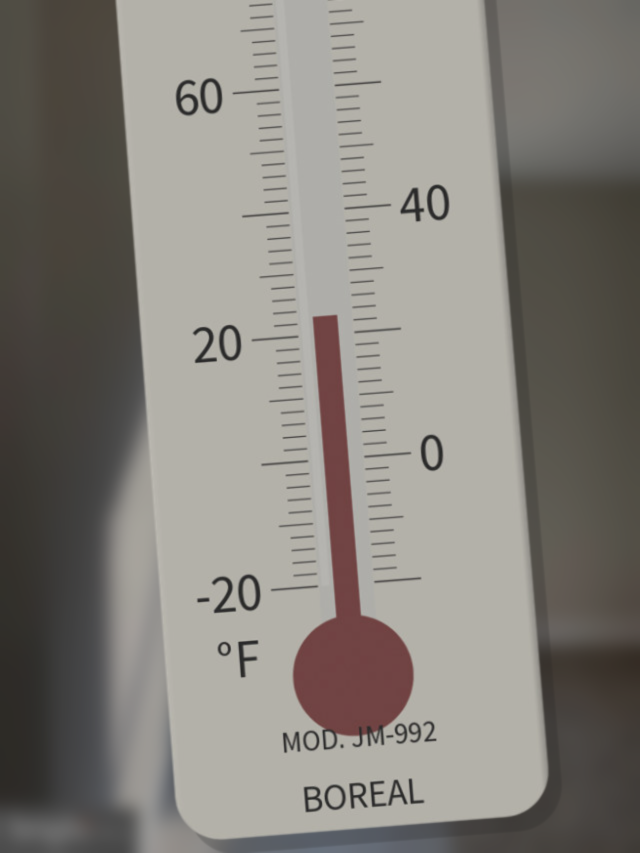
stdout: 23 °F
